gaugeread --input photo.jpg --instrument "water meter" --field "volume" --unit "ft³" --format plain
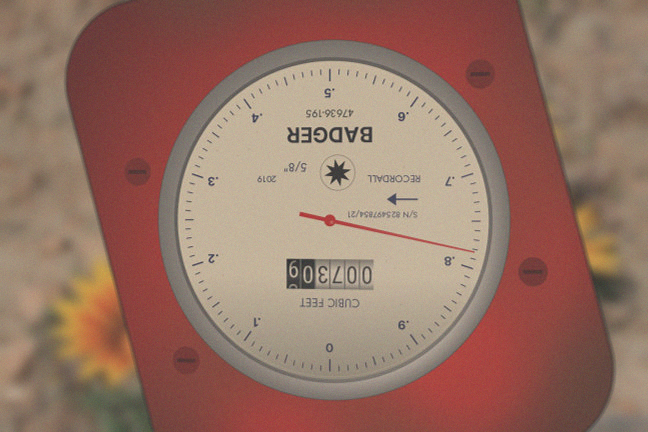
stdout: 7308.78 ft³
